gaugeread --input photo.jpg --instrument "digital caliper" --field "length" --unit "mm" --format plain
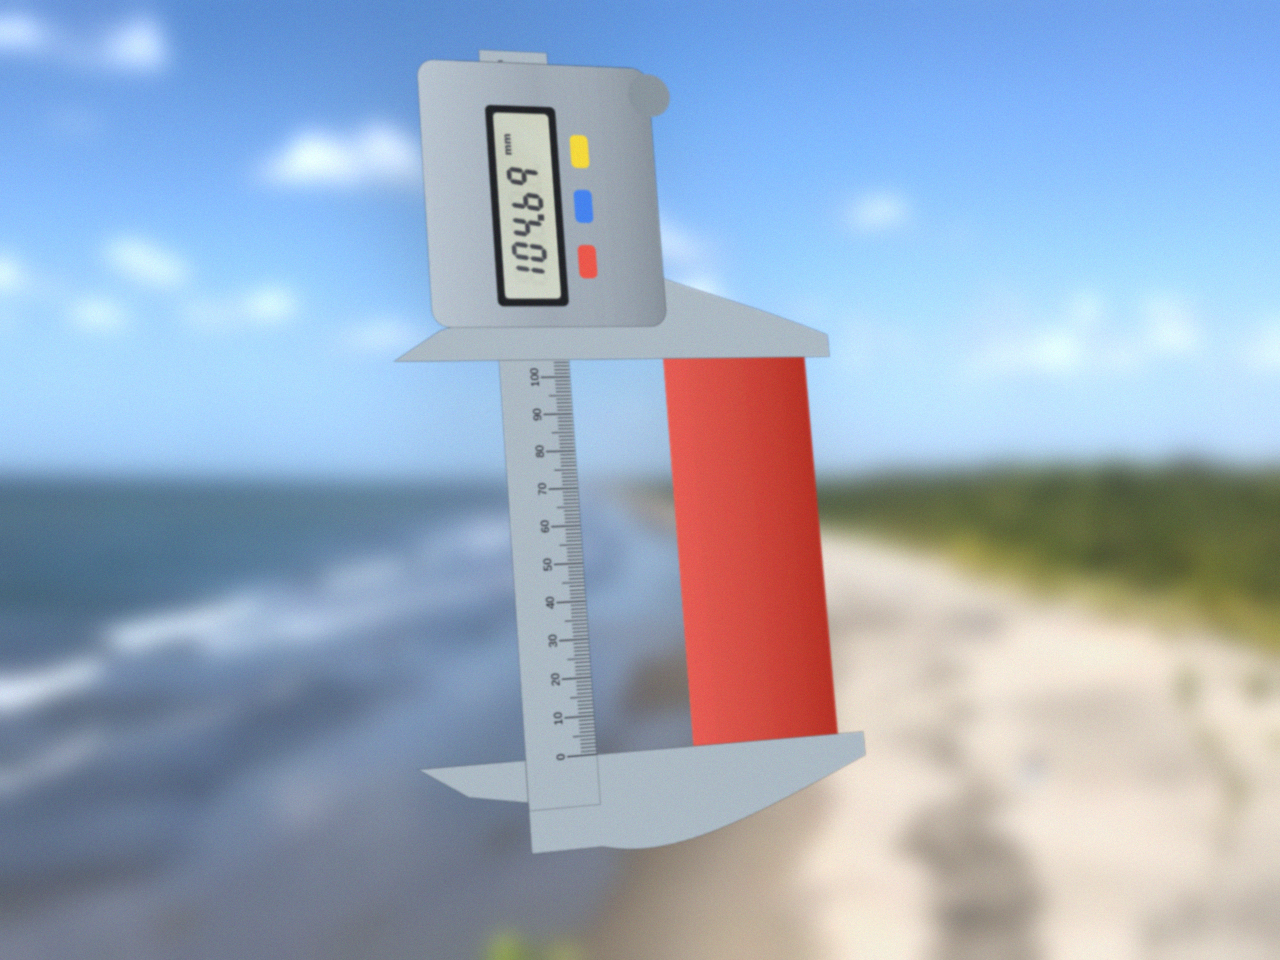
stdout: 104.69 mm
